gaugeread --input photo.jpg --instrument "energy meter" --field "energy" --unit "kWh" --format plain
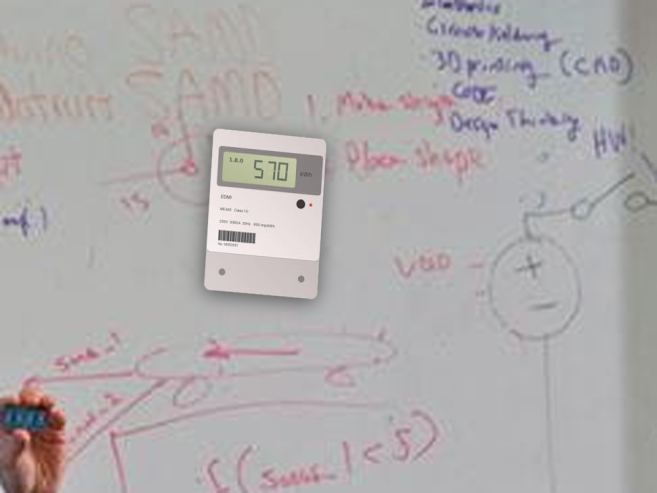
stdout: 570 kWh
